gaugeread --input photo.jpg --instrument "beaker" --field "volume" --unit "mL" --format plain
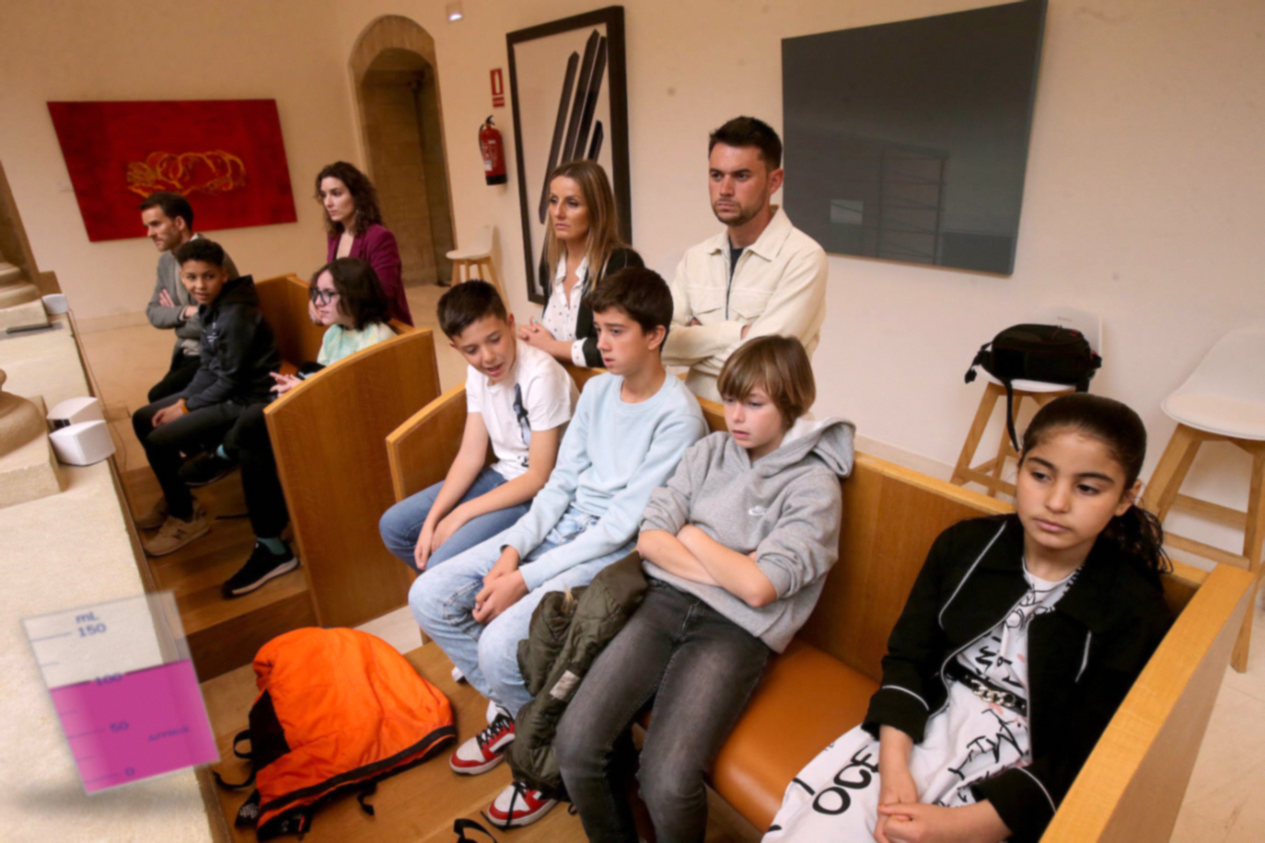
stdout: 100 mL
